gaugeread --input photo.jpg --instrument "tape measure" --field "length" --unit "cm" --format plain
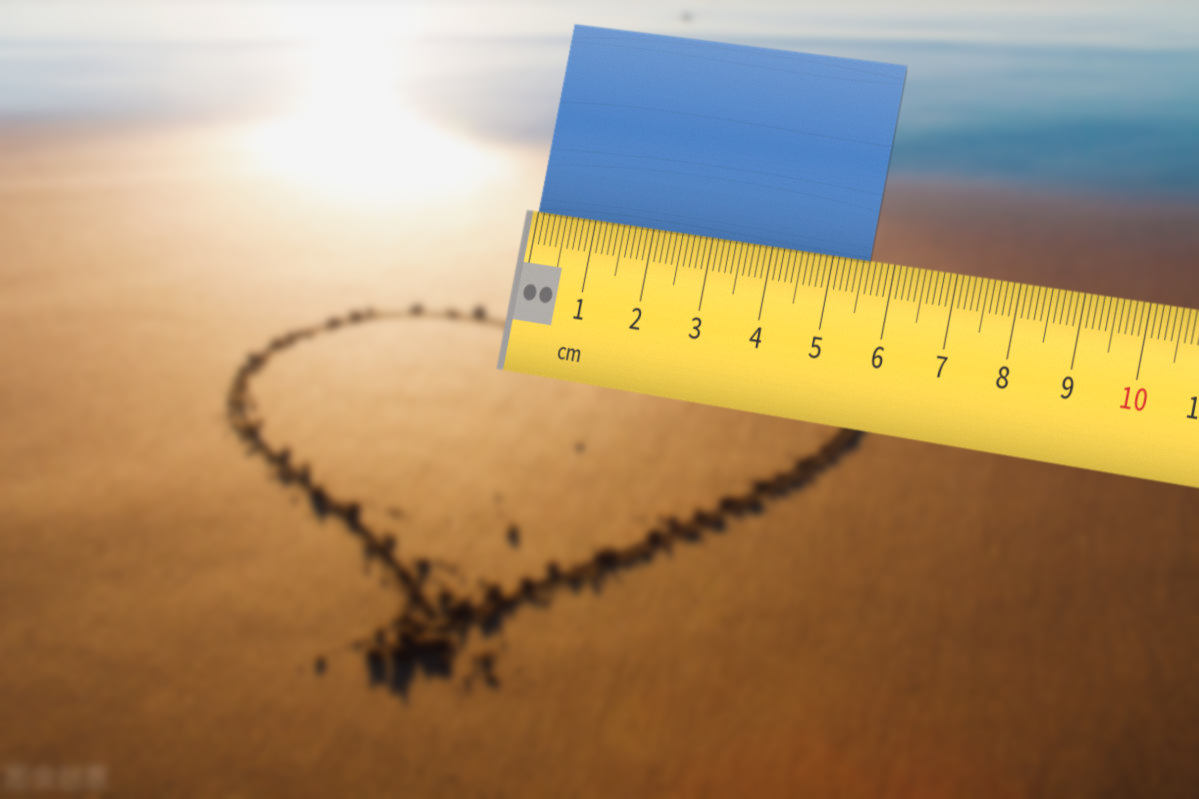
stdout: 5.6 cm
